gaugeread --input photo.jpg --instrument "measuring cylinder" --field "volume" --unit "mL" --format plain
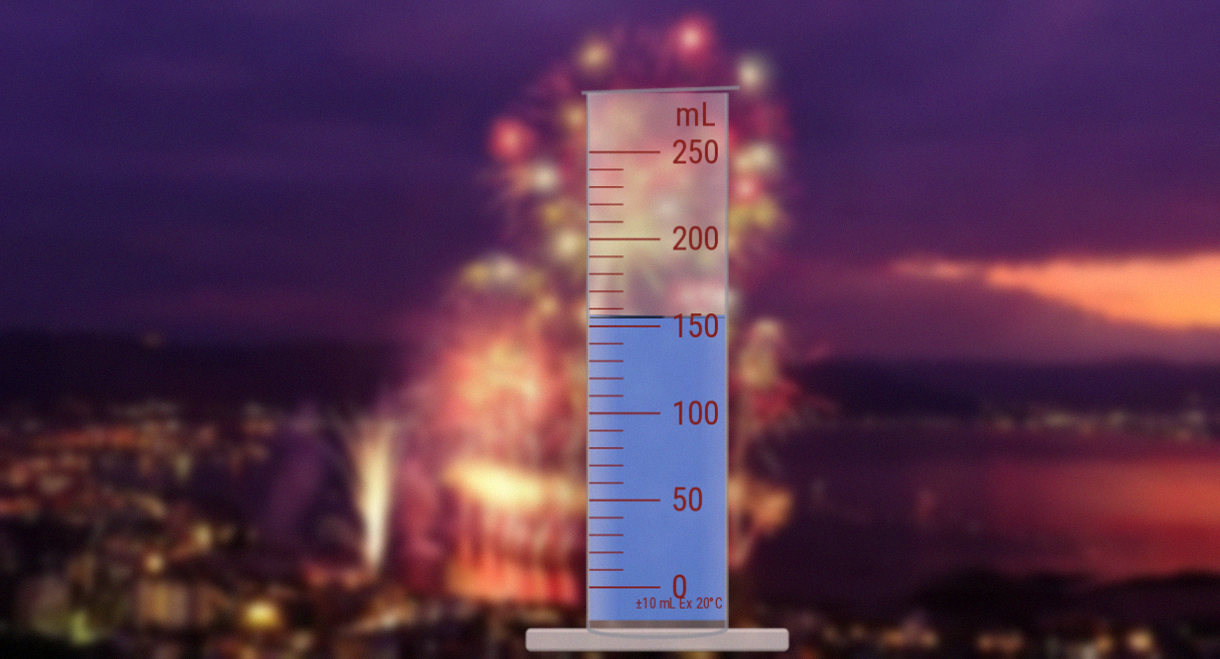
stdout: 155 mL
